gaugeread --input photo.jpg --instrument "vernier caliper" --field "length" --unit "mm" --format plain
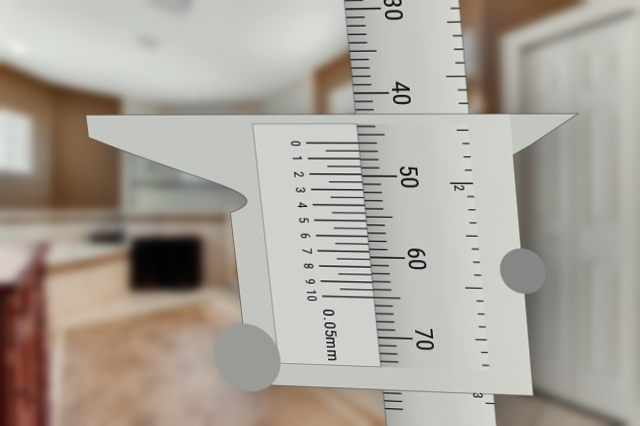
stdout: 46.0 mm
